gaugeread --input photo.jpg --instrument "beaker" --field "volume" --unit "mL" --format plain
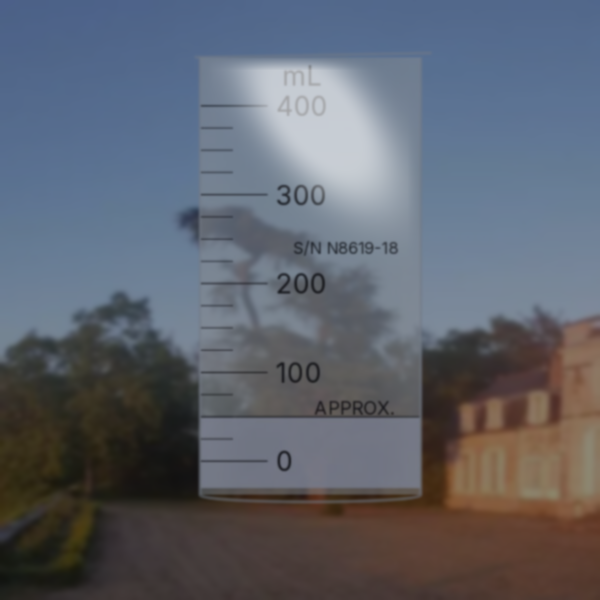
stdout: 50 mL
